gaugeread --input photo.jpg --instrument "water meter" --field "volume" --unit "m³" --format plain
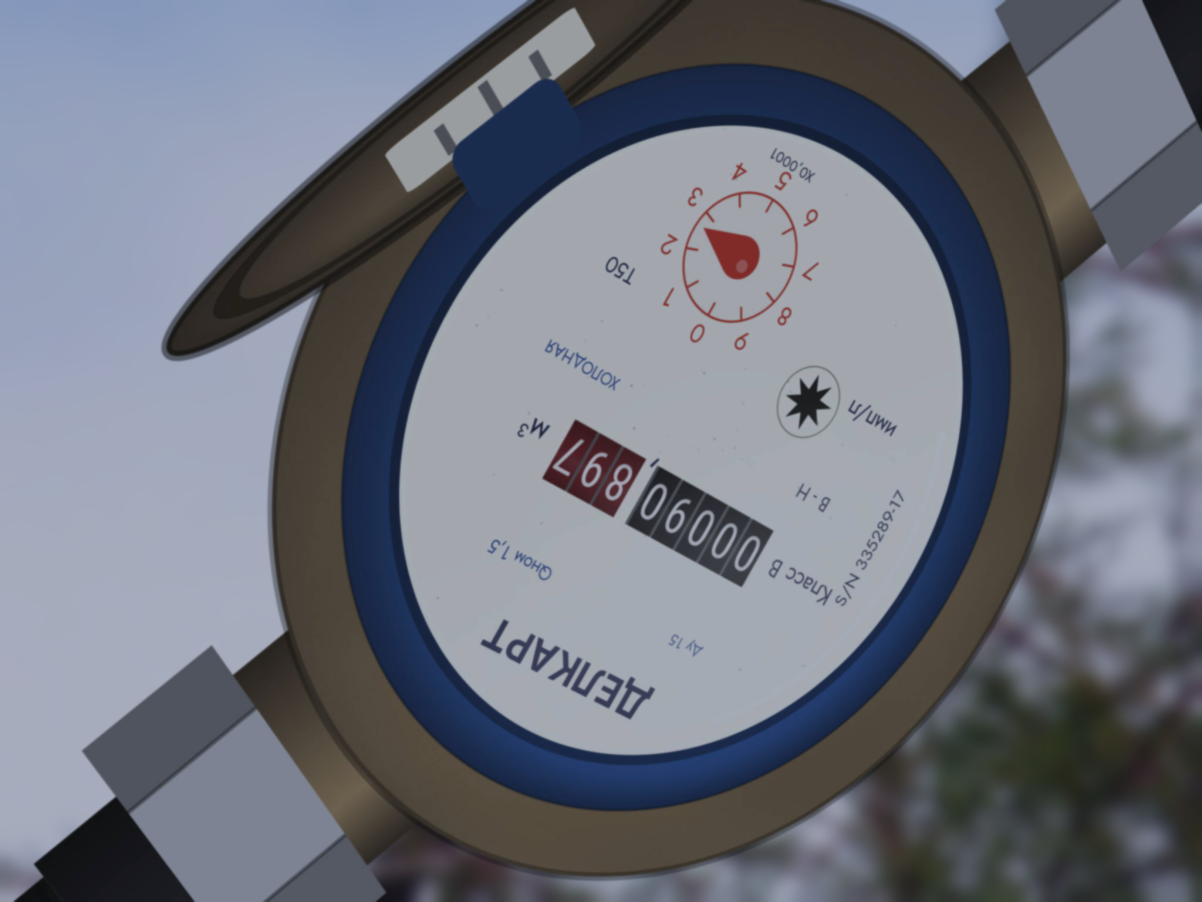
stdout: 90.8972 m³
